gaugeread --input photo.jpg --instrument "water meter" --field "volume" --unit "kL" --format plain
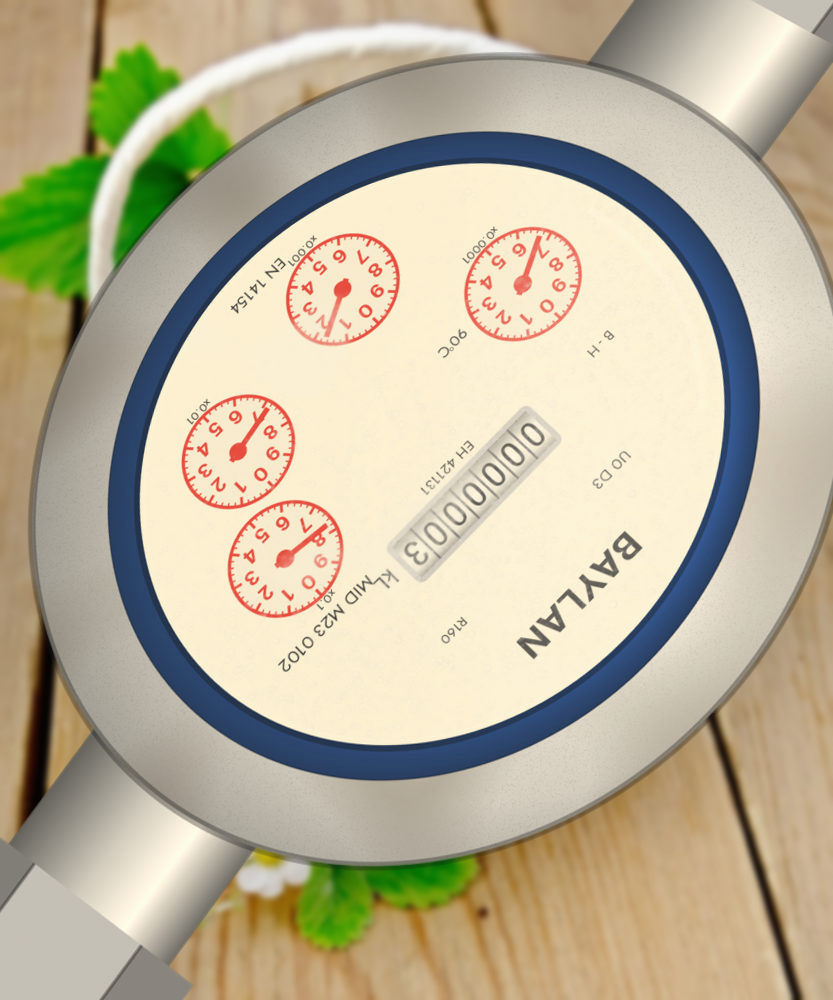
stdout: 3.7716 kL
